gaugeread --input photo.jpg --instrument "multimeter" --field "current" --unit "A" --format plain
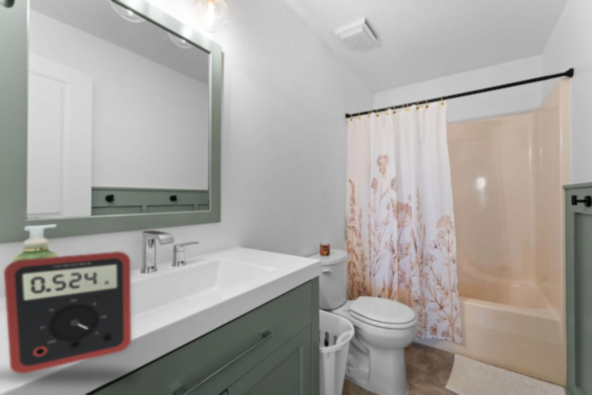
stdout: 0.524 A
